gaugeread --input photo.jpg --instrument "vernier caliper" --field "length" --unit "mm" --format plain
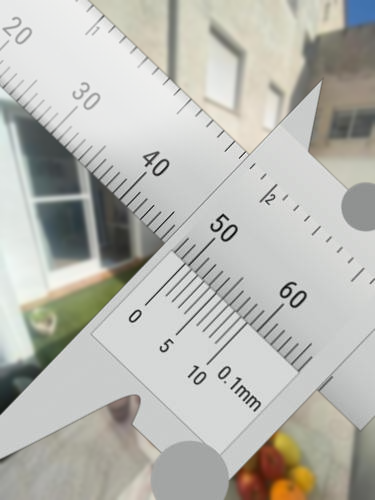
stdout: 49.6 mm
